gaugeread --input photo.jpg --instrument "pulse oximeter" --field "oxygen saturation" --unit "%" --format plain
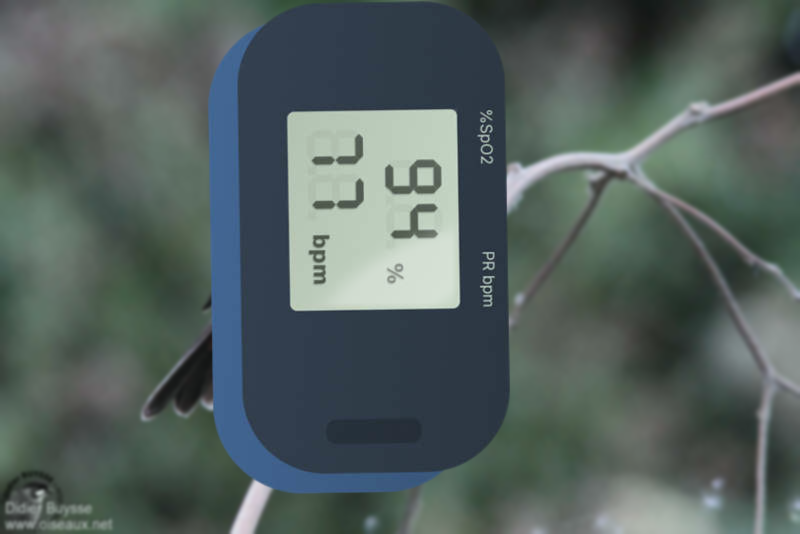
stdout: 94 %
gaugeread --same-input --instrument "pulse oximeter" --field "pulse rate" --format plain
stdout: 77 bpm
